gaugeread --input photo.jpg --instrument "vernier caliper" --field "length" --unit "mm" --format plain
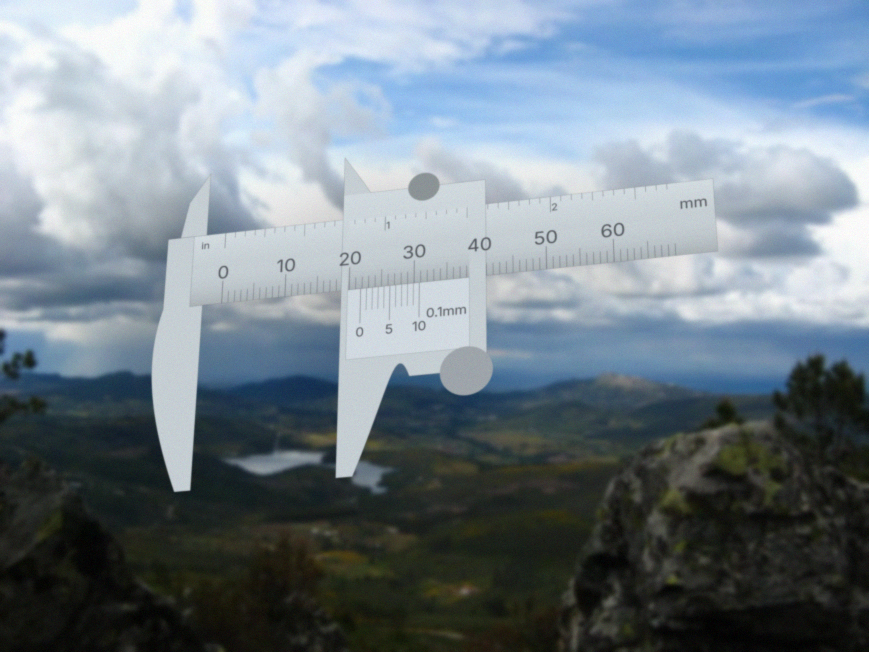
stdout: 21.8 mm
